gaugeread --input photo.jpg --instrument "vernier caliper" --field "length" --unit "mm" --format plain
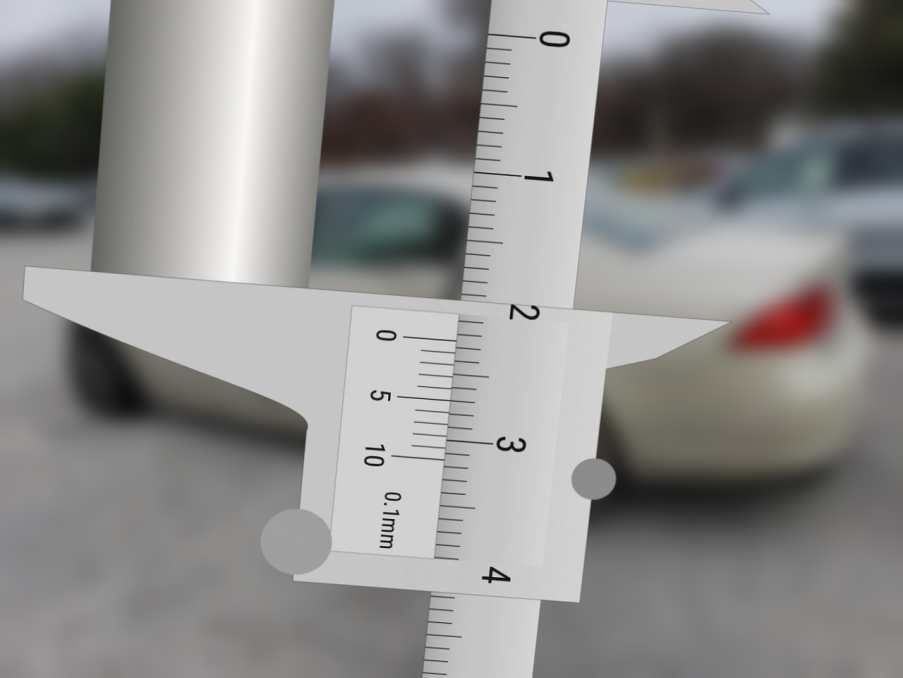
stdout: 22.5 mm
